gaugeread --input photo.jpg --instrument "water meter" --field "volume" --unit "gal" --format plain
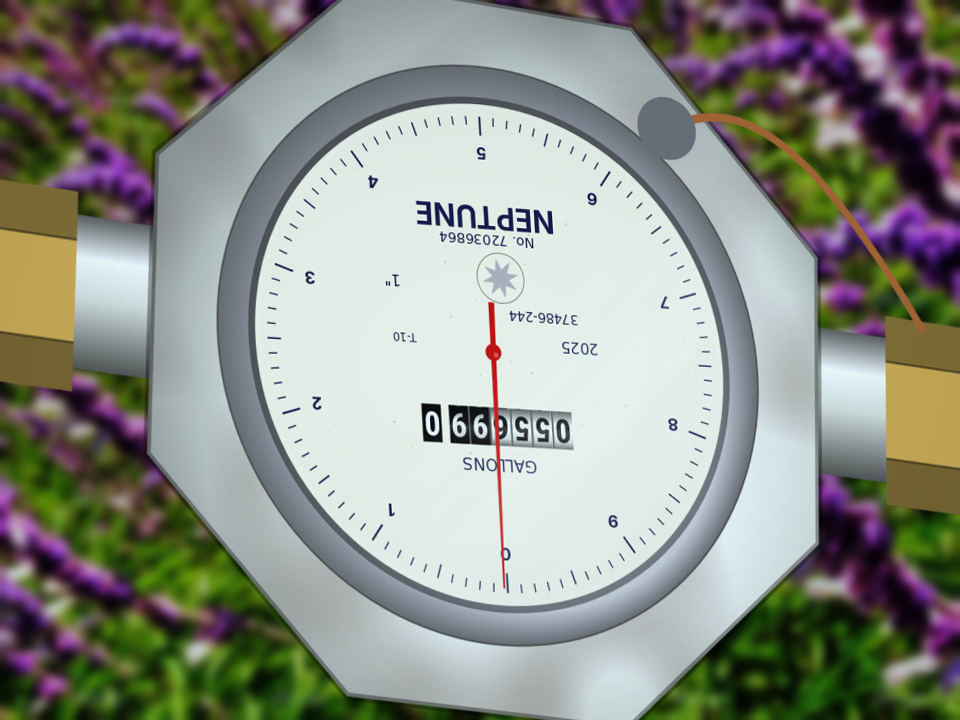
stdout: 556990.0 gal
